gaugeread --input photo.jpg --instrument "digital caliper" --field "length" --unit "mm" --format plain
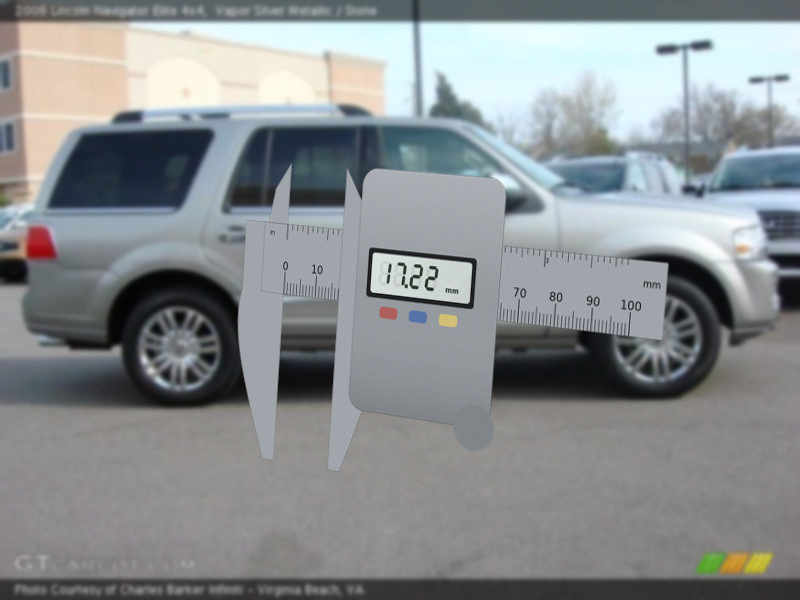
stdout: 17.22 mm
